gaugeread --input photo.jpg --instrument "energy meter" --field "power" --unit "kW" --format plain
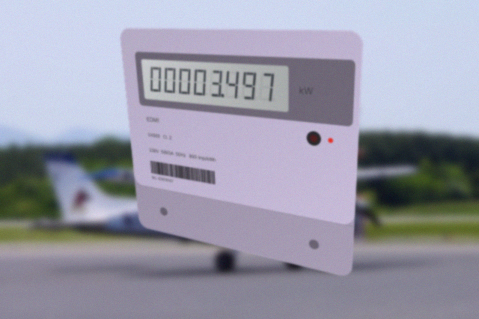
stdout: 3.497 kW
